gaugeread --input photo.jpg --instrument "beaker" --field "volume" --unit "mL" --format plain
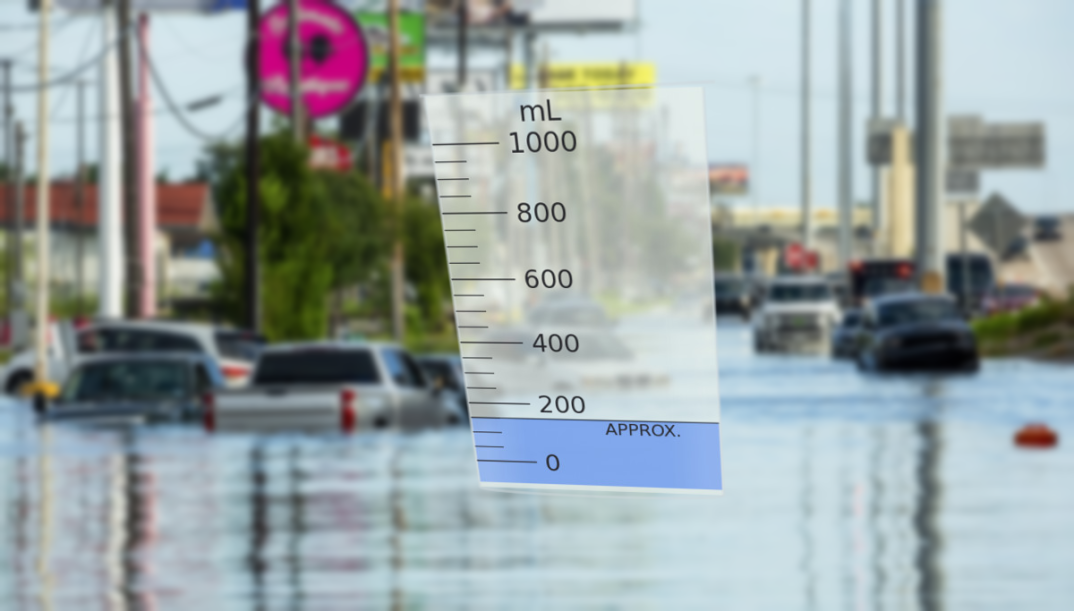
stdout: 150 mL
